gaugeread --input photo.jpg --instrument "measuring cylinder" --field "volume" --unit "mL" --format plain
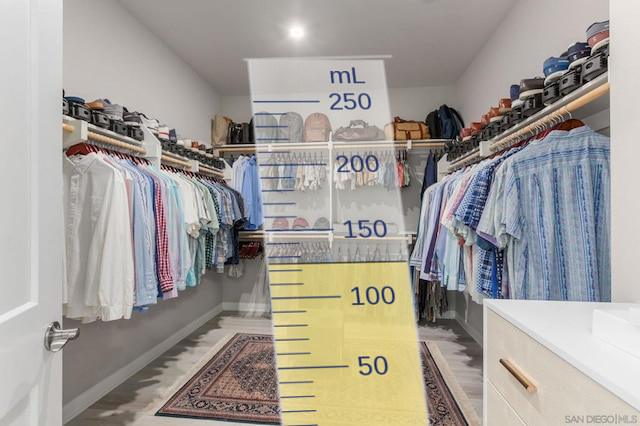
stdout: 125 mL
